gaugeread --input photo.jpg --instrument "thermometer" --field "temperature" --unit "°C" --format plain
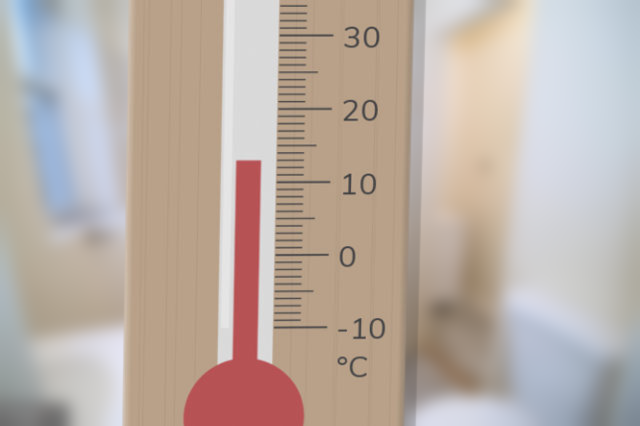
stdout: 13 °C
